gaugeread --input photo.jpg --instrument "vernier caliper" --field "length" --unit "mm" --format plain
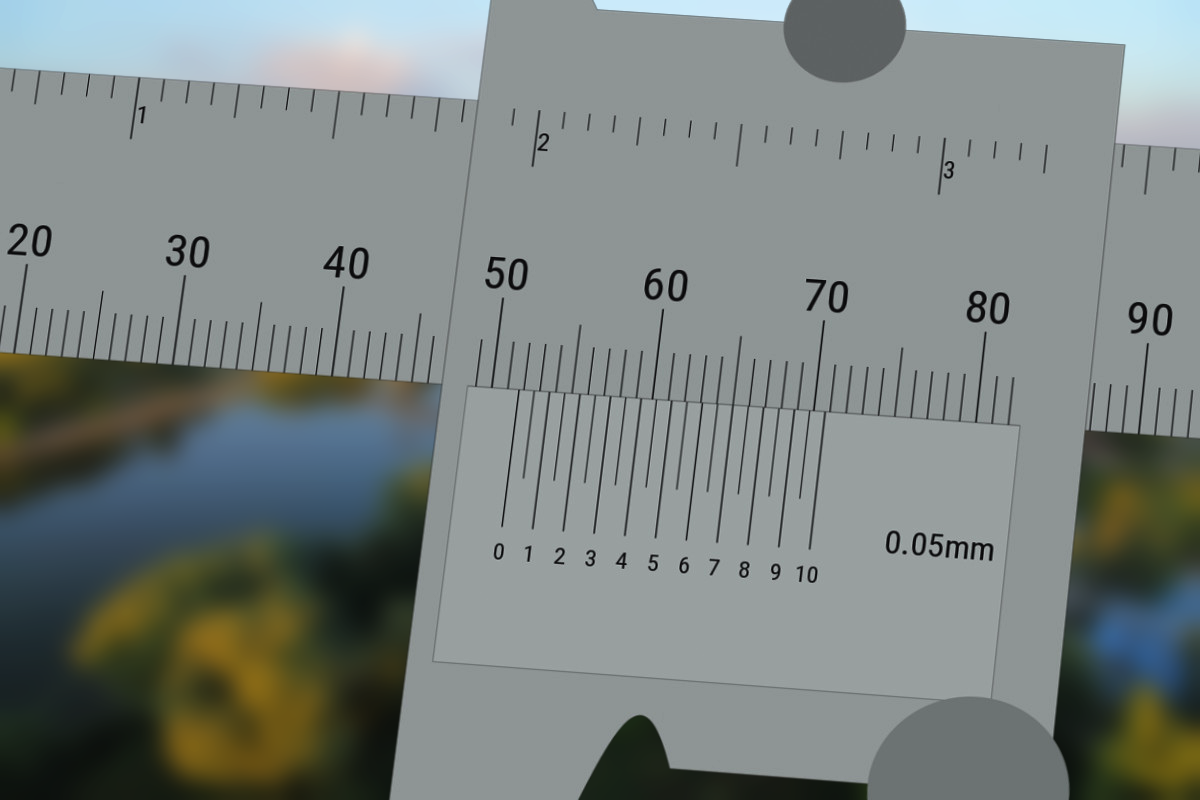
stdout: 51.7 mm
